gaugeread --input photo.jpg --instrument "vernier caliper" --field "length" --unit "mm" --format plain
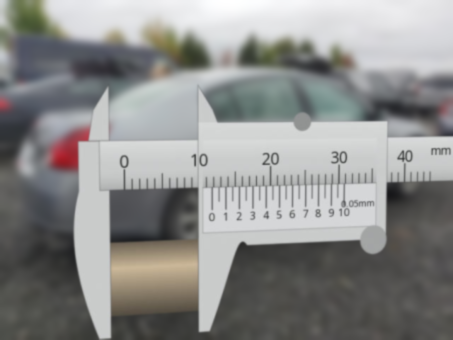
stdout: 11.8 mm
